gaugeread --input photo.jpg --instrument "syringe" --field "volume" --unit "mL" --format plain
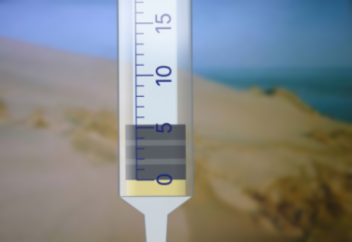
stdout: 0 mL
